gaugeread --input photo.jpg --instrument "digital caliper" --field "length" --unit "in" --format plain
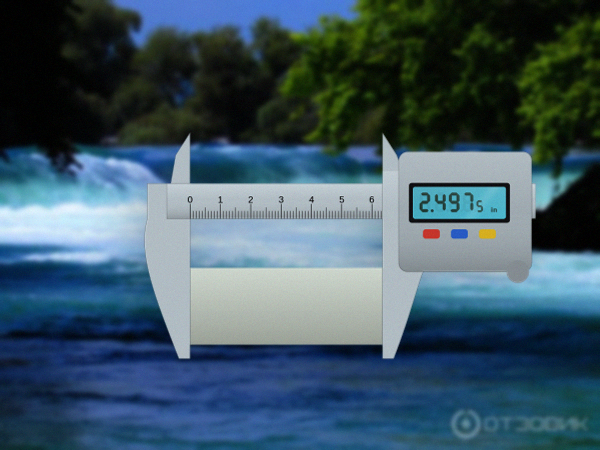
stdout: 2.4975 in
